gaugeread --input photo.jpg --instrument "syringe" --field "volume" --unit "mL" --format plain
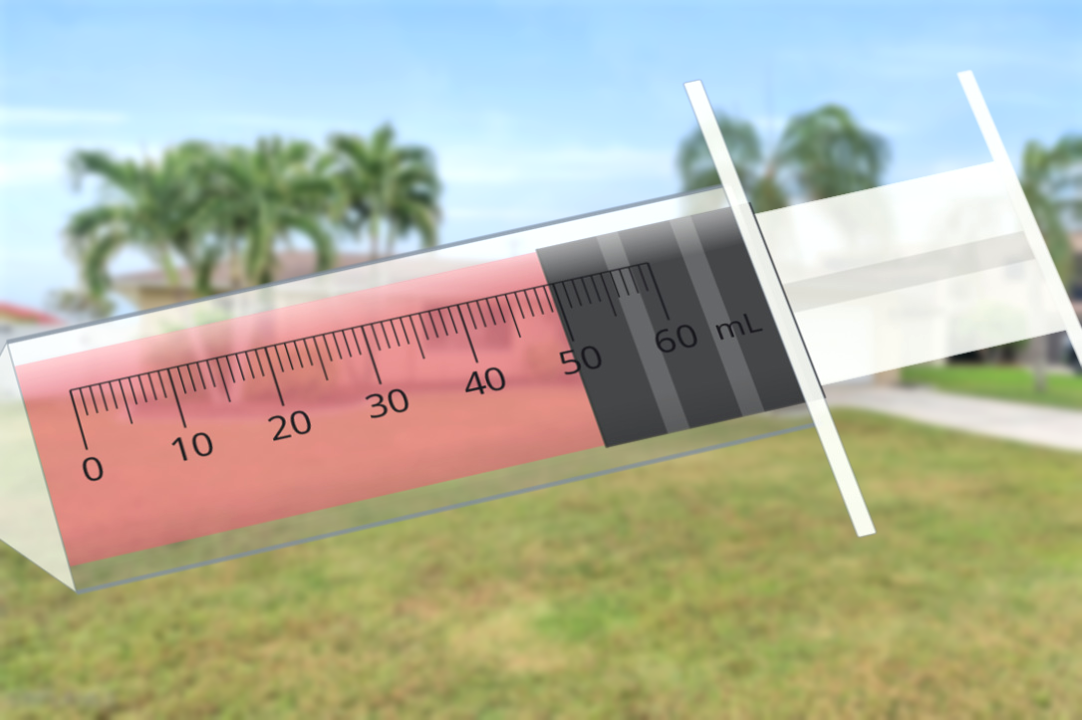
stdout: 49.5 mL
